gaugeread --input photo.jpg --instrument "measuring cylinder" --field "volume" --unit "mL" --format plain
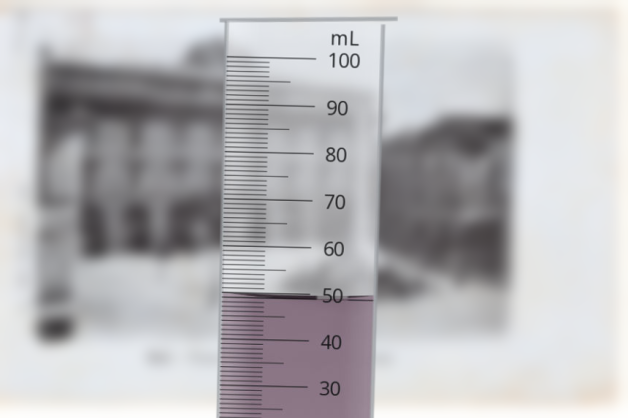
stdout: 49 mL
